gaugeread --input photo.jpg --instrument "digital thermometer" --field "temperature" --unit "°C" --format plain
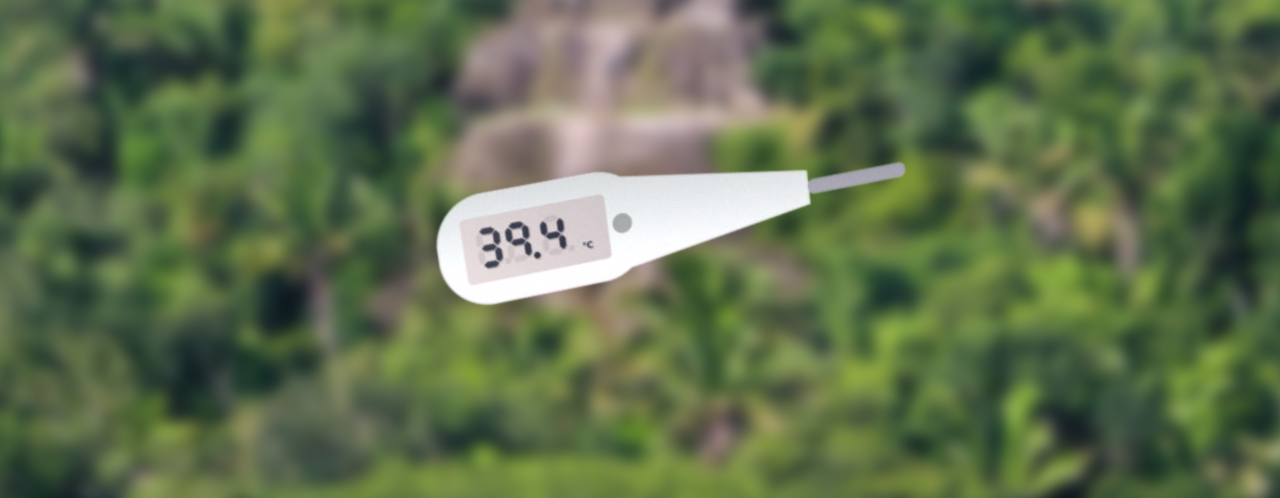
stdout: 39.4 °C
